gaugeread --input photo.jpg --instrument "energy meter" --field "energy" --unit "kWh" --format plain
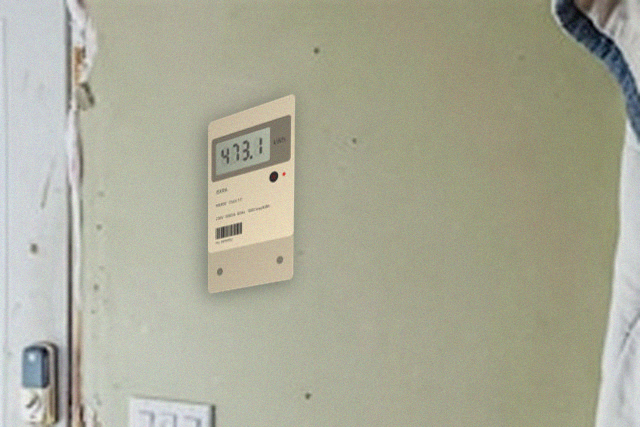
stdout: 473.1 kWh
